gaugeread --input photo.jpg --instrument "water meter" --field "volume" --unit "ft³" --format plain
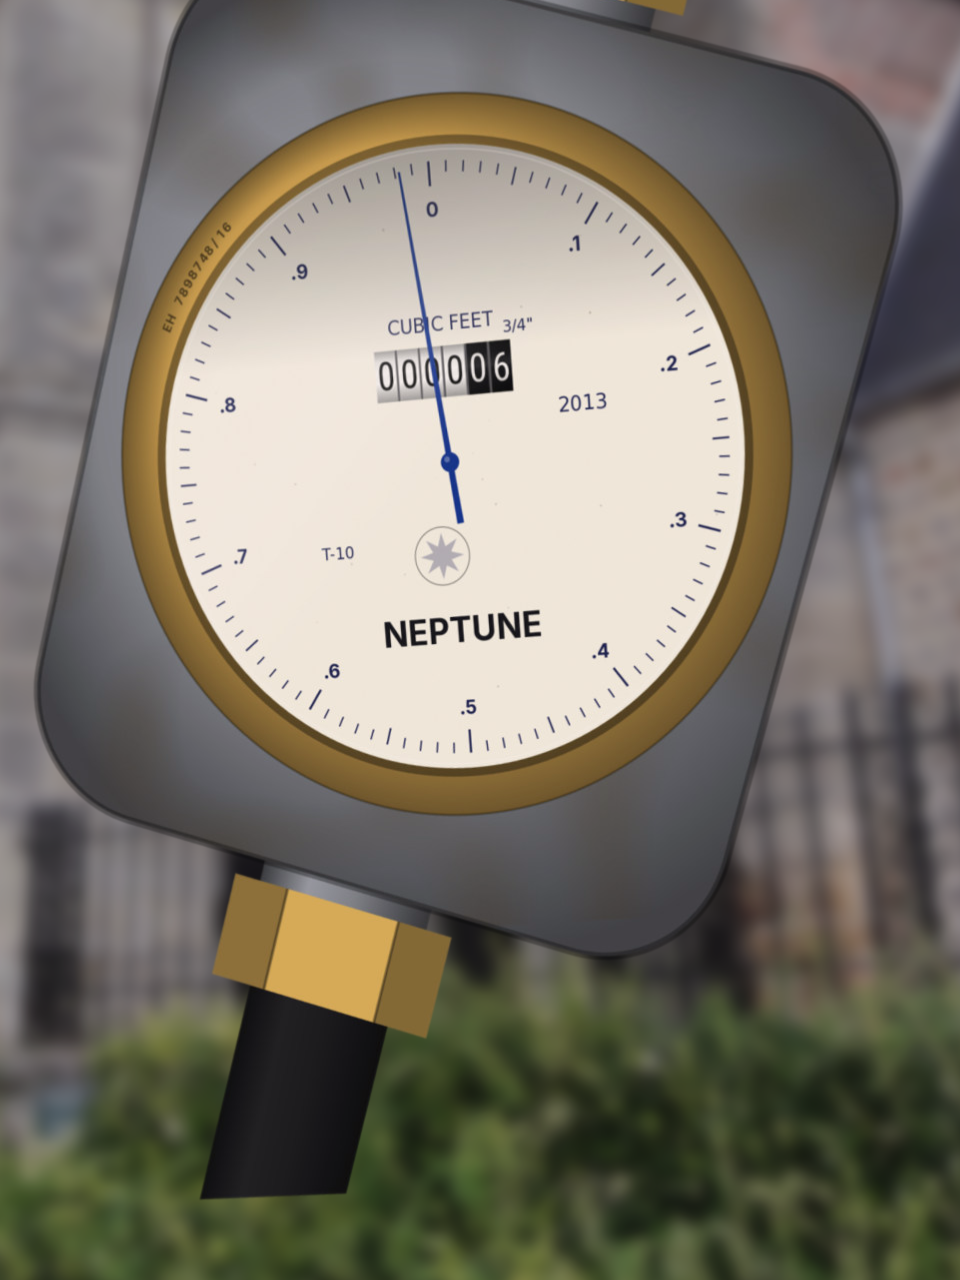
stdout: 5.98 ft³
